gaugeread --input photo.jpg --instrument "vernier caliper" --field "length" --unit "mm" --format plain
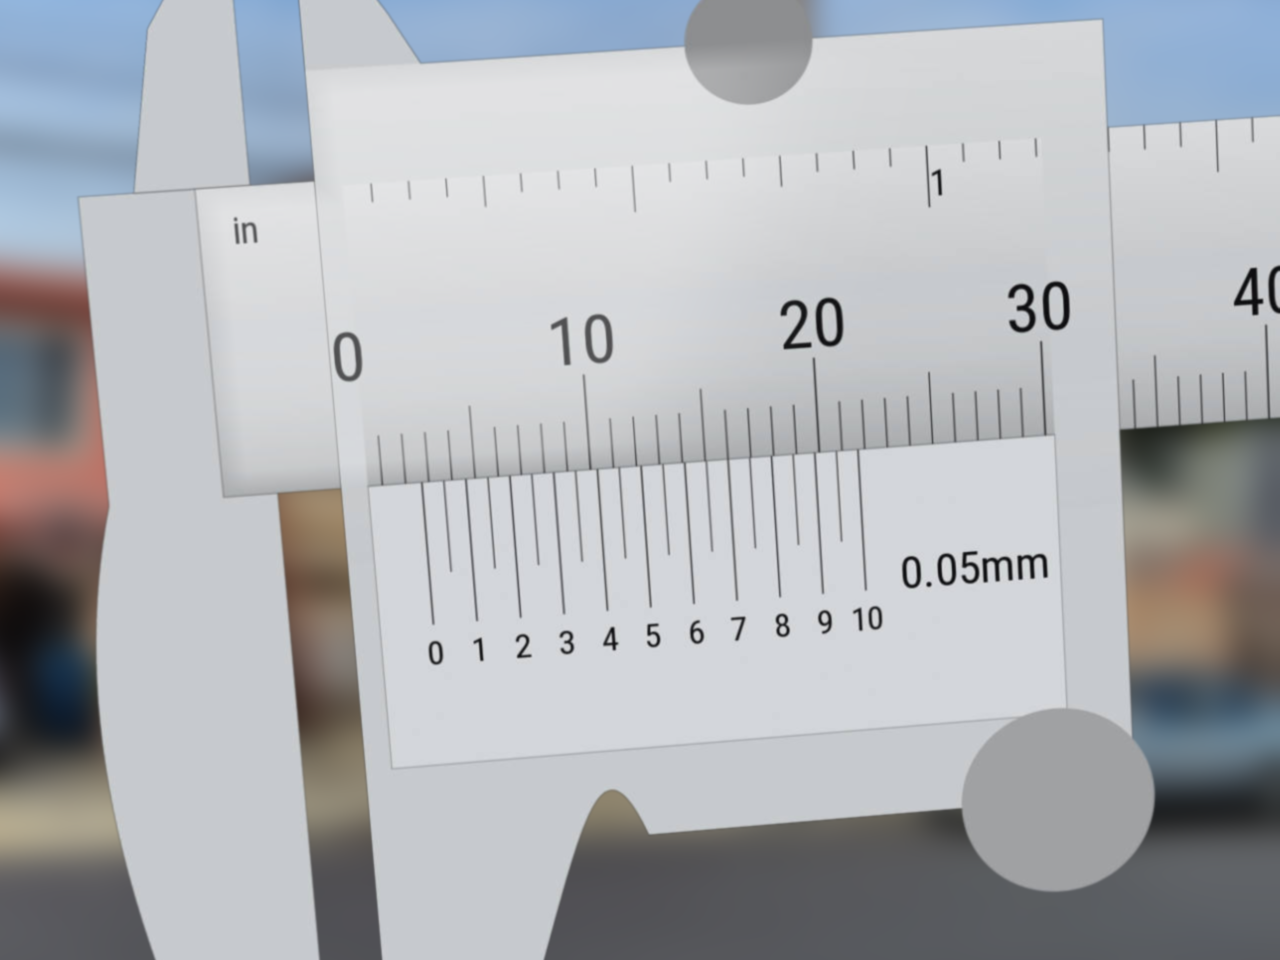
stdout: 2.7 mm
